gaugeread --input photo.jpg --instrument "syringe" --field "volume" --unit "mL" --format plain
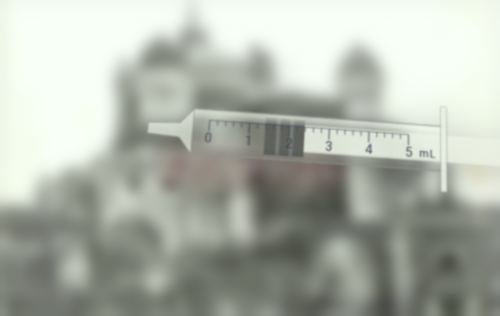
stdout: 1.4 mL
